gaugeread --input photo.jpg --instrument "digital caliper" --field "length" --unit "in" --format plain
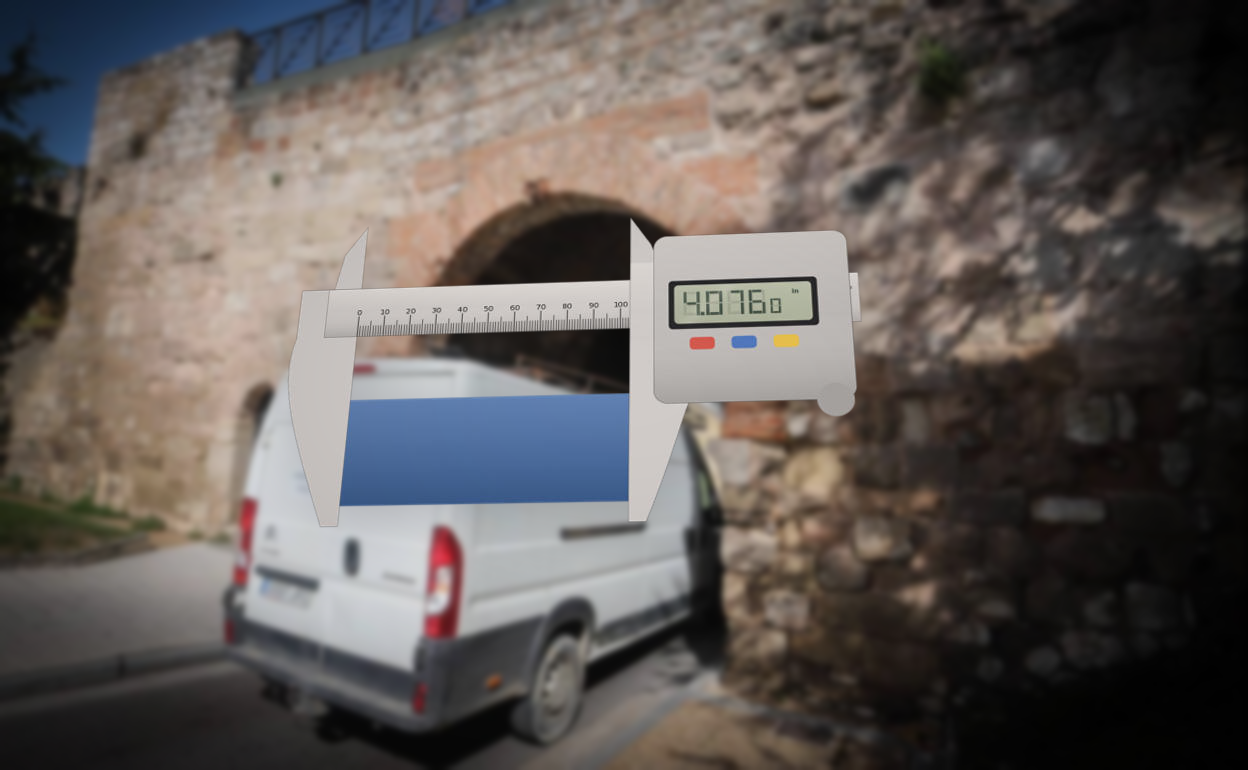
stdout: 4.0760 in
